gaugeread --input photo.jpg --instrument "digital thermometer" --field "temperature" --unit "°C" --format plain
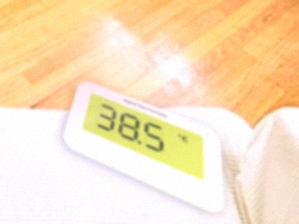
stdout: 38.5 °C
